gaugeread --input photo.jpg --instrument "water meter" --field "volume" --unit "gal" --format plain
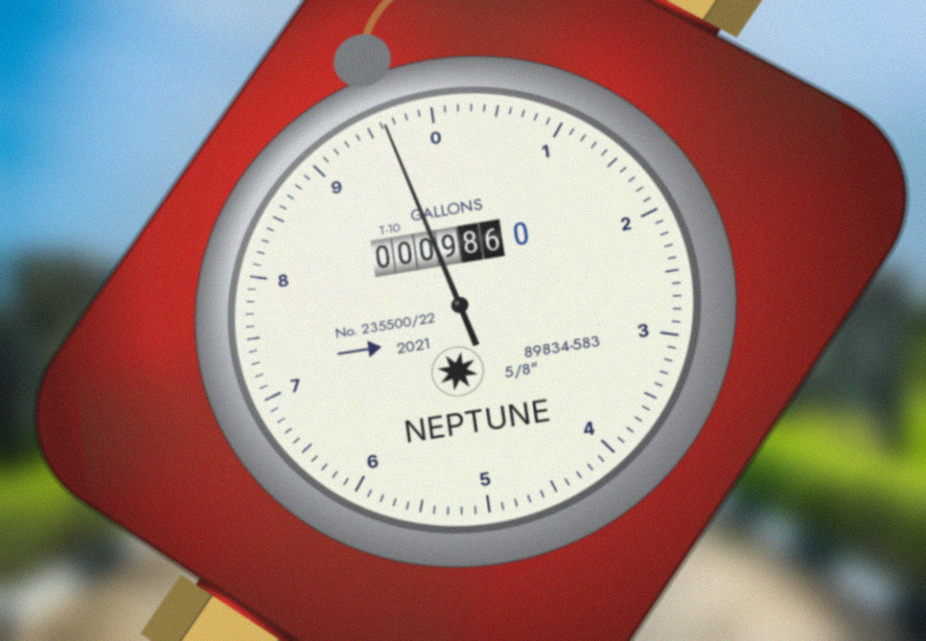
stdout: 9859.6 gal
